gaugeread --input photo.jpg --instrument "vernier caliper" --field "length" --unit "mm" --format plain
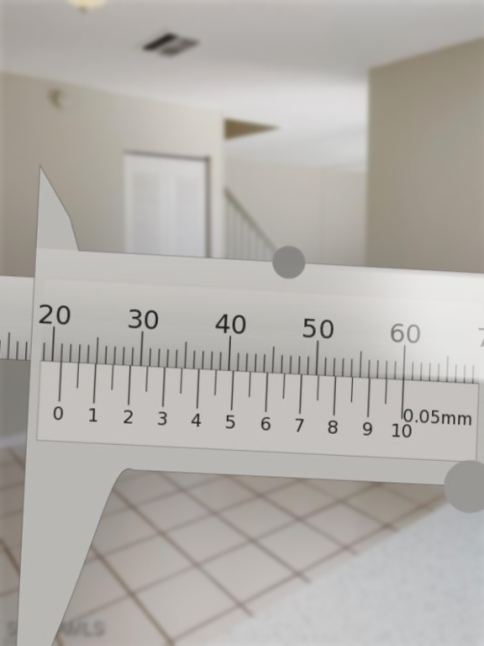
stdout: 21.0 mm
